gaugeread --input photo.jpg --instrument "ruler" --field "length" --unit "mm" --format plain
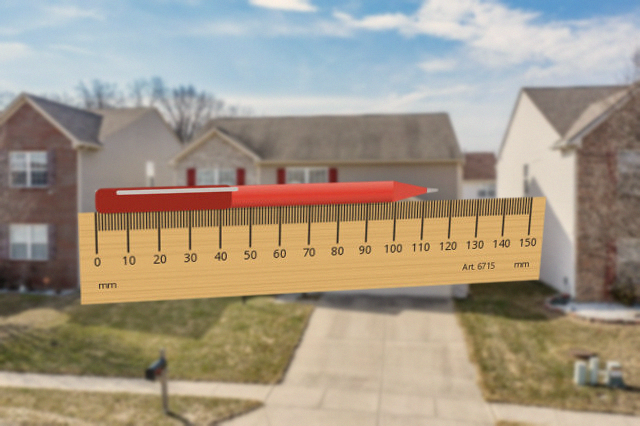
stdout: 115 mm
